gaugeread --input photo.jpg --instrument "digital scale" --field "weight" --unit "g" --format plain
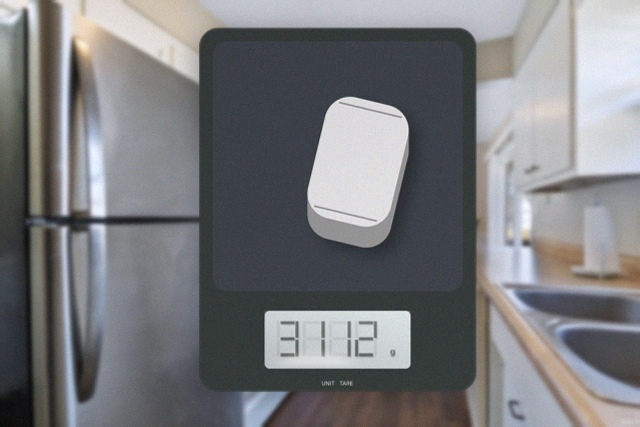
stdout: 3112 g
